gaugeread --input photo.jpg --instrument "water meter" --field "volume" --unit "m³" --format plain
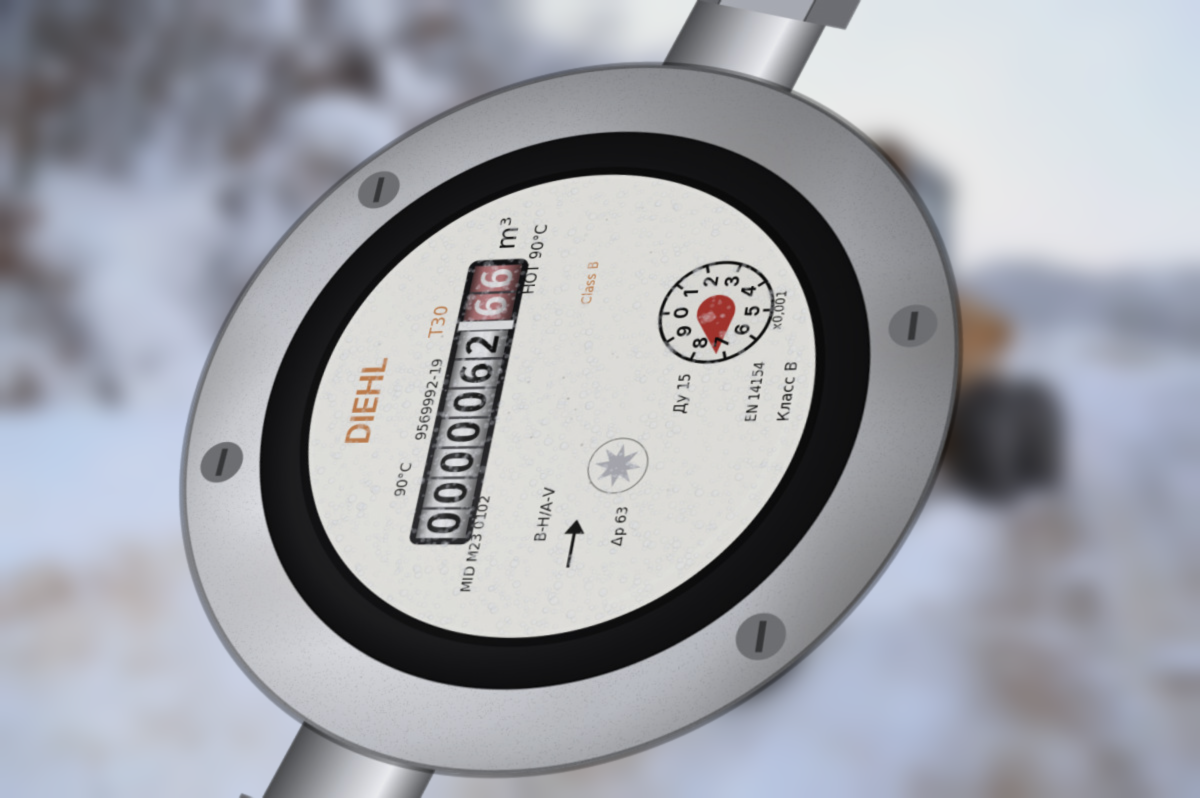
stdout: 62.667 m³
